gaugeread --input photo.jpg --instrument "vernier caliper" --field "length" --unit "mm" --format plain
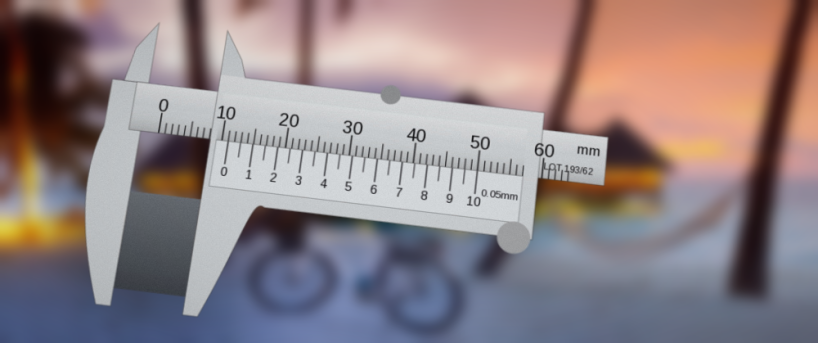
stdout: 11.0 mm
